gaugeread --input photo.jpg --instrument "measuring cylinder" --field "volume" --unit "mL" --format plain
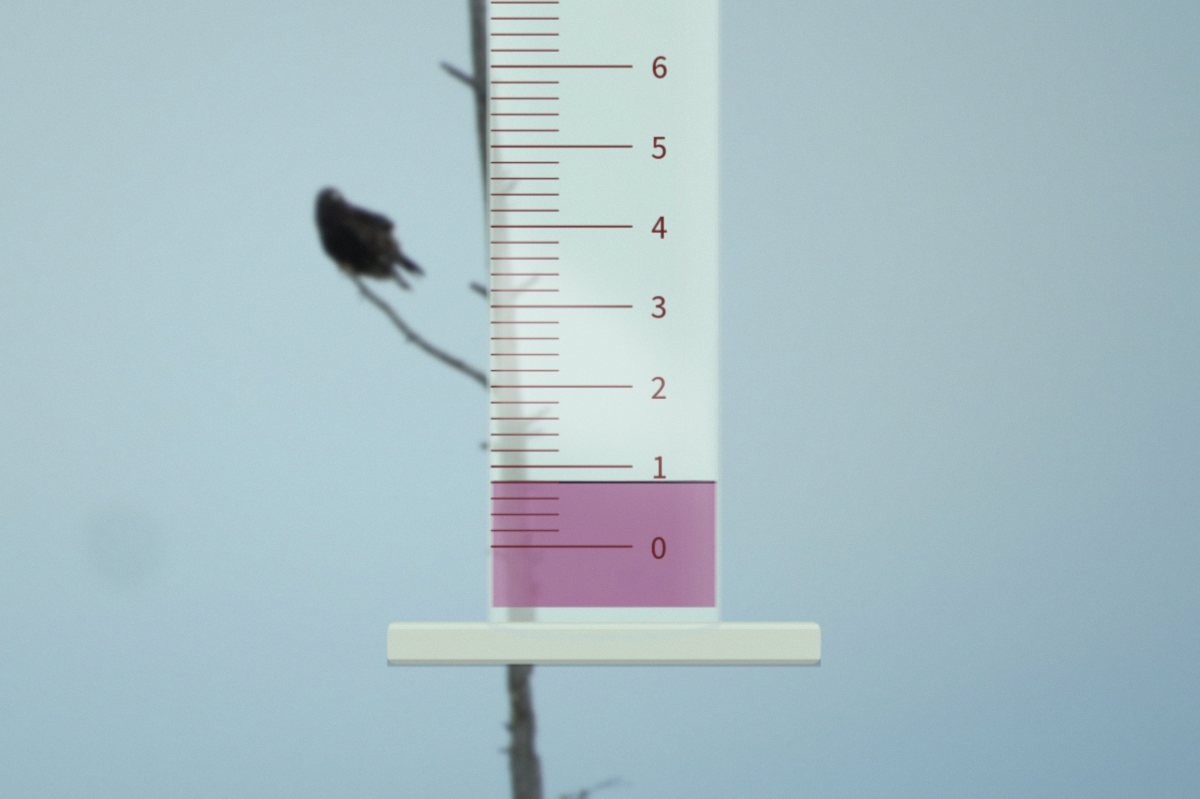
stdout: 0.8 mL
